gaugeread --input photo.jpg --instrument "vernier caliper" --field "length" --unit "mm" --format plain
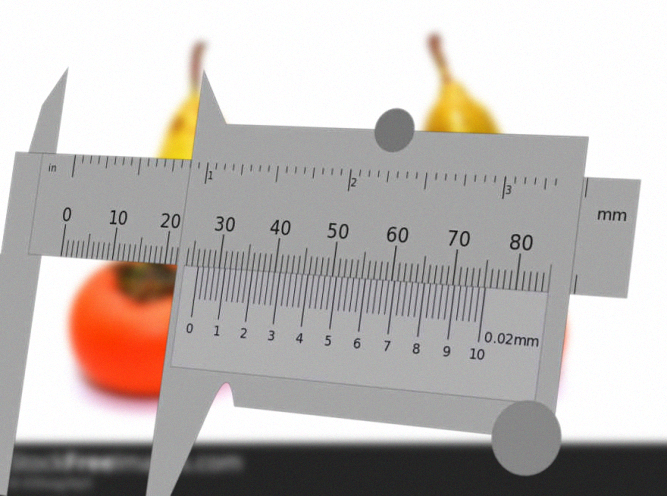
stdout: 26.2 mm
